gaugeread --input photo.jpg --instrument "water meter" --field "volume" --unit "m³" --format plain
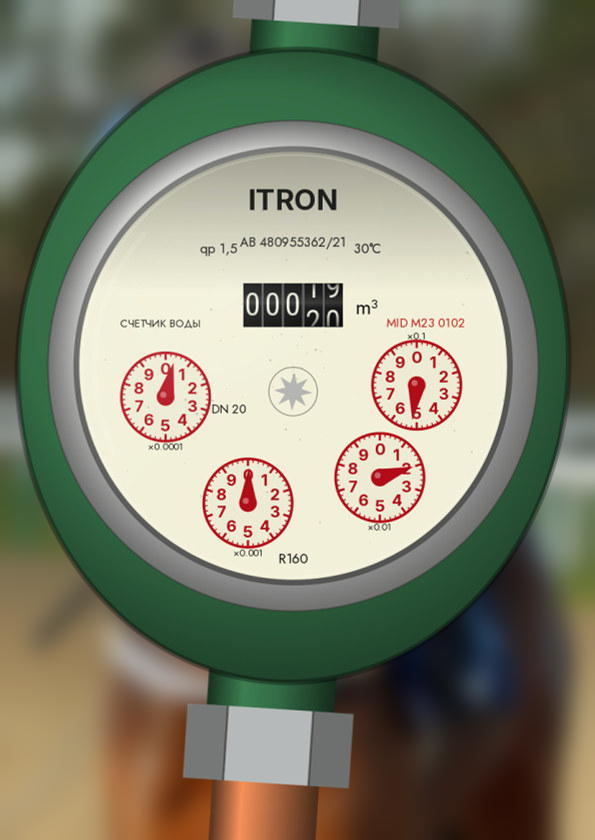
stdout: 19.5200 m³
